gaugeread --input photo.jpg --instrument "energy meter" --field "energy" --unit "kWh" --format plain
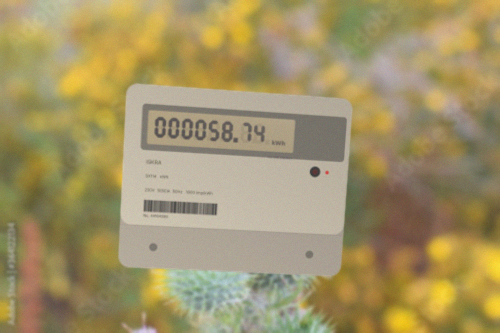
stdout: 58.74 kWh
